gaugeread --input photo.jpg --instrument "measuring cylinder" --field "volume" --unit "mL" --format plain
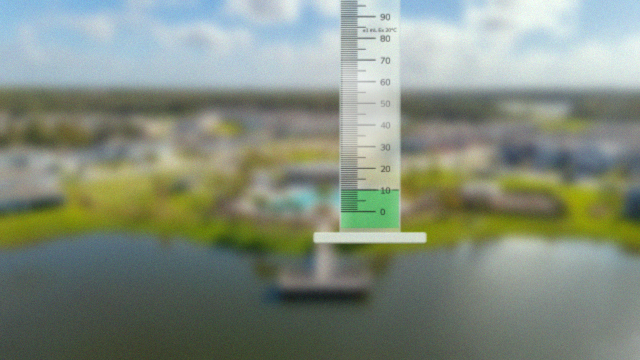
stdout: 10 mL
